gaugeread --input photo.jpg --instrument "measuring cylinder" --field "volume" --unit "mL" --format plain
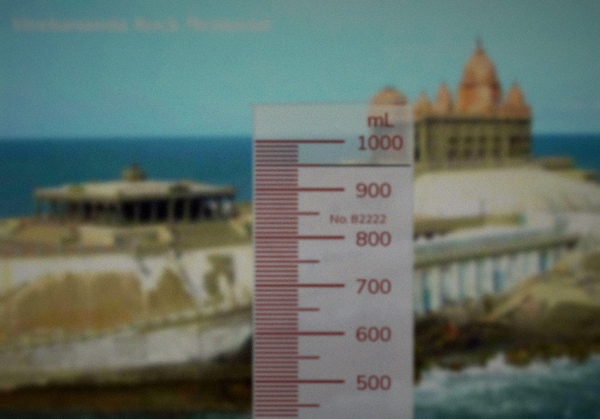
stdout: 950 mL
